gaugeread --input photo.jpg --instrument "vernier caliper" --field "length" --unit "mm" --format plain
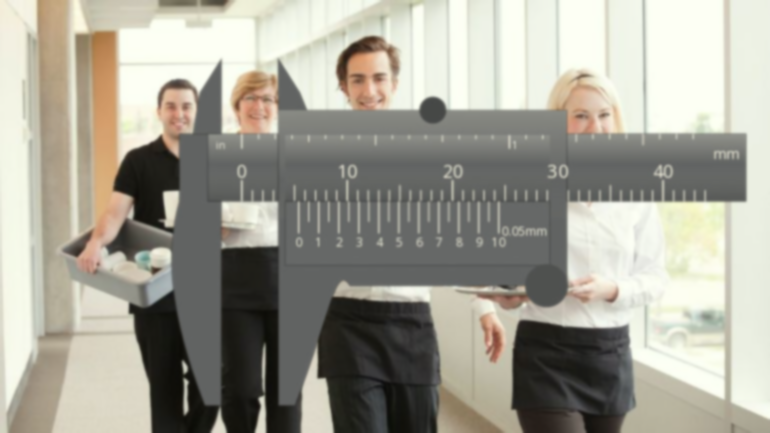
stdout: 5.4 mm
